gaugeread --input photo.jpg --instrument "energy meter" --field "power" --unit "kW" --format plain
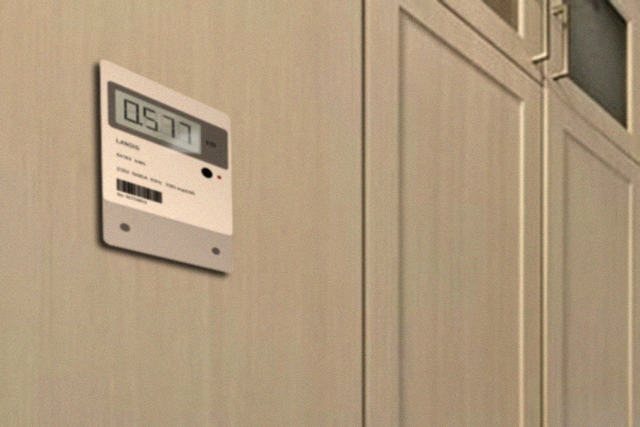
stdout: 0.577 kW
